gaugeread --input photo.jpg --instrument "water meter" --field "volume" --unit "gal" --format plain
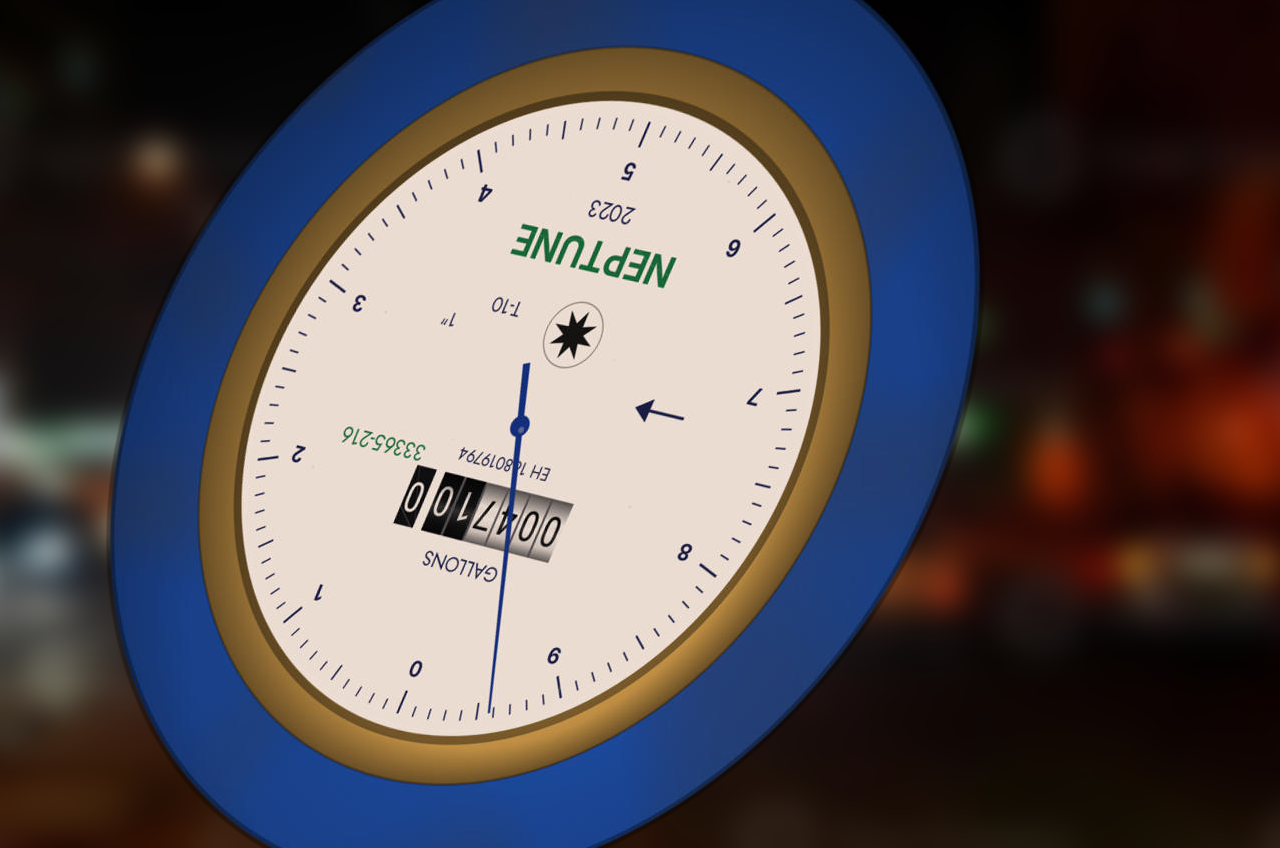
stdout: 47099.4 gal
